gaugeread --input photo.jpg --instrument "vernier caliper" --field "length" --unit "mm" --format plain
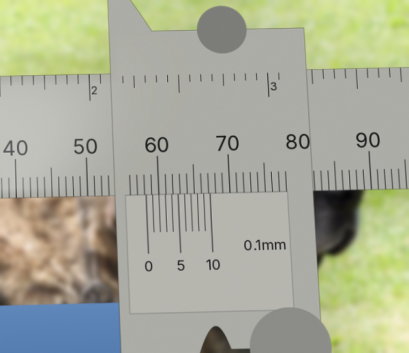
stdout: 58.2 mm
